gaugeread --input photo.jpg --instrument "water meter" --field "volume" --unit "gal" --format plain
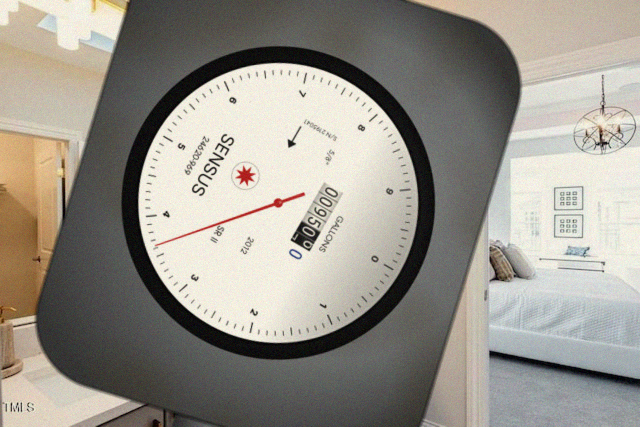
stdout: 95063.6 gal
